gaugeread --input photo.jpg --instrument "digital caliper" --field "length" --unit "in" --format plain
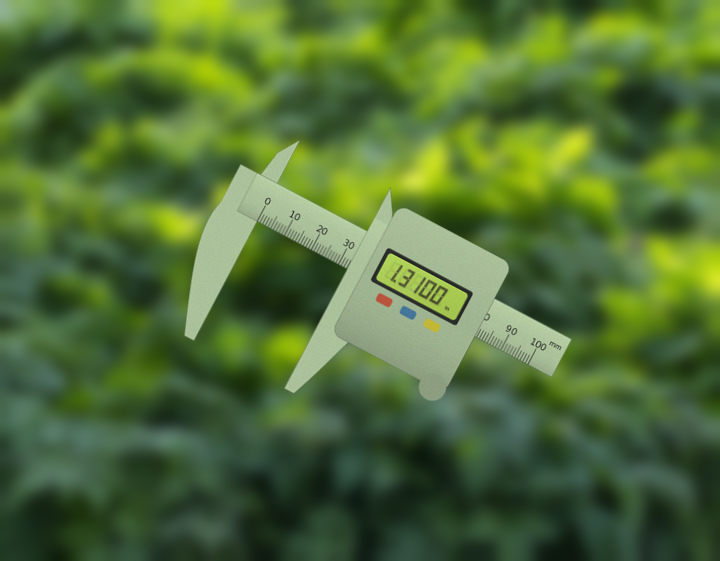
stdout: 1.3100 in
